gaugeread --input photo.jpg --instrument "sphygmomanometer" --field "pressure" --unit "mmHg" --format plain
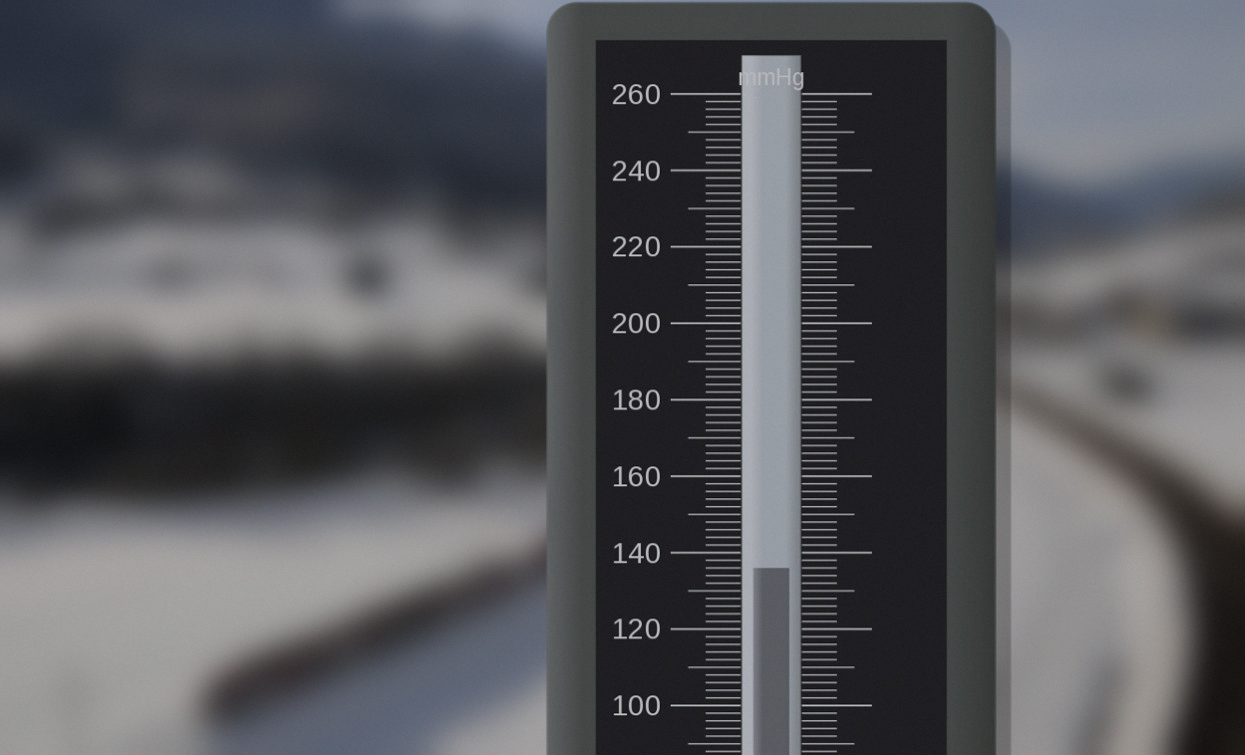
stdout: 136 mmHg
